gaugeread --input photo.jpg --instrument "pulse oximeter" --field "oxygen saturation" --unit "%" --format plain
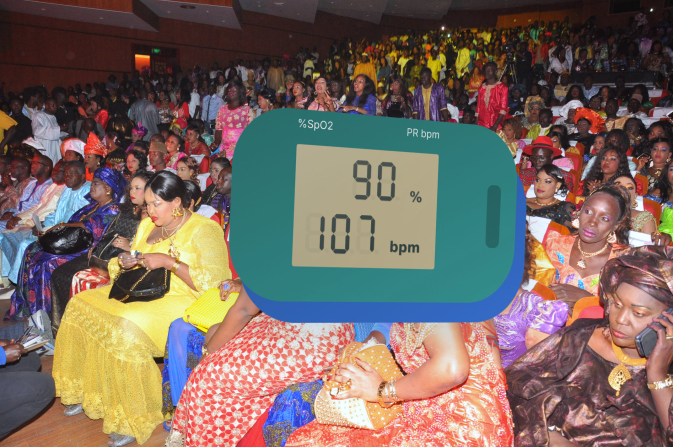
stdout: 90 %
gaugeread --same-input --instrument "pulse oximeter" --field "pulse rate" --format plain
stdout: 107 bpm
